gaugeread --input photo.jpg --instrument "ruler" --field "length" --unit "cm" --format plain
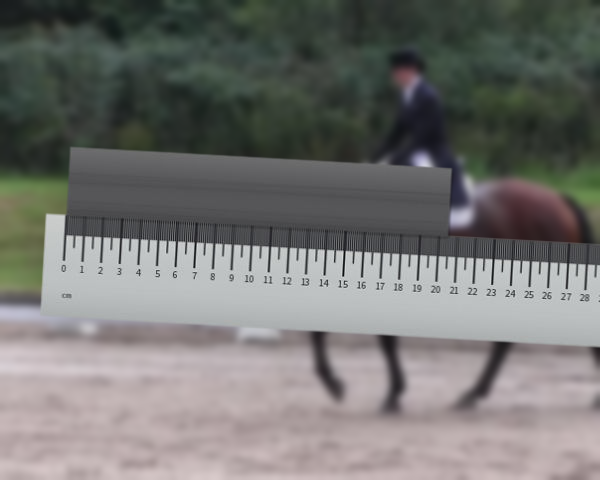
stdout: 20.5 cm
